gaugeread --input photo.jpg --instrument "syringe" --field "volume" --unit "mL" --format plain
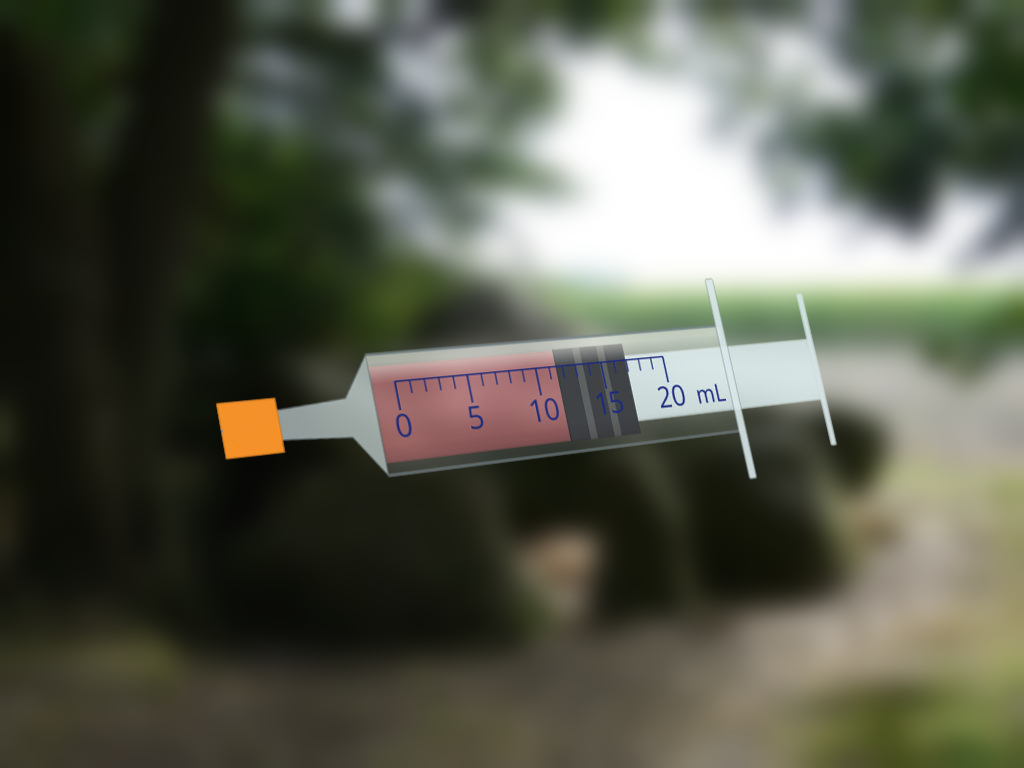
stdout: 11.5 mL
